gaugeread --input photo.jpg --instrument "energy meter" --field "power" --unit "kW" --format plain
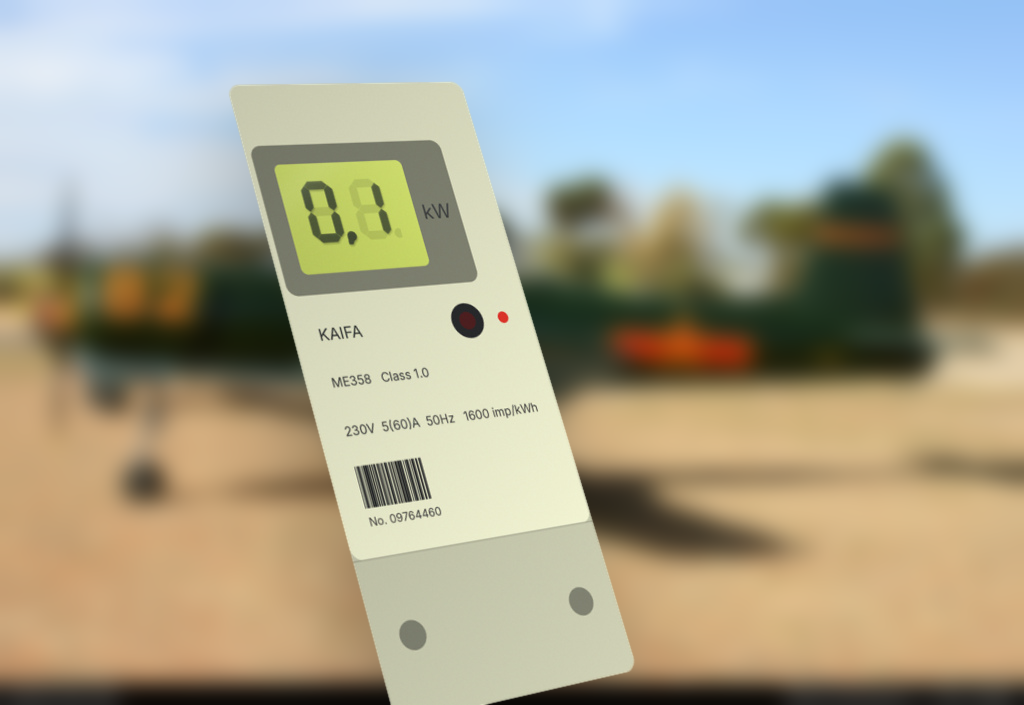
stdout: 0.1 kW
